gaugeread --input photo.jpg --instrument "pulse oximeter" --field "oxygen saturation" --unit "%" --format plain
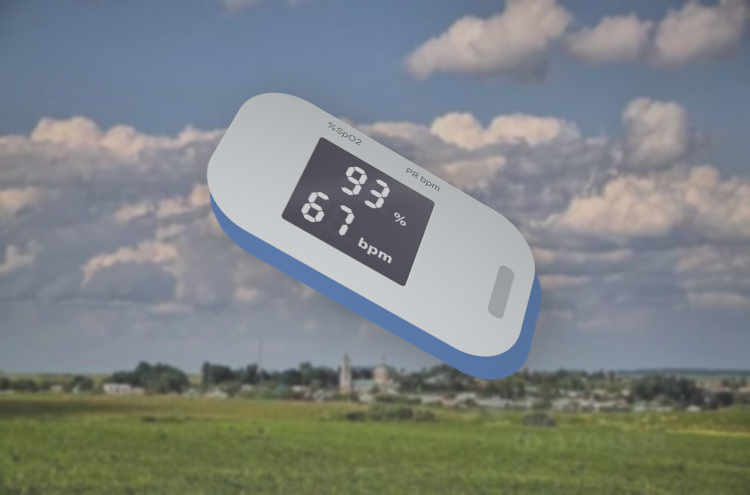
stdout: 93 %
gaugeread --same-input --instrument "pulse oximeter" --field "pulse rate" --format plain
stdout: 67 bpm
